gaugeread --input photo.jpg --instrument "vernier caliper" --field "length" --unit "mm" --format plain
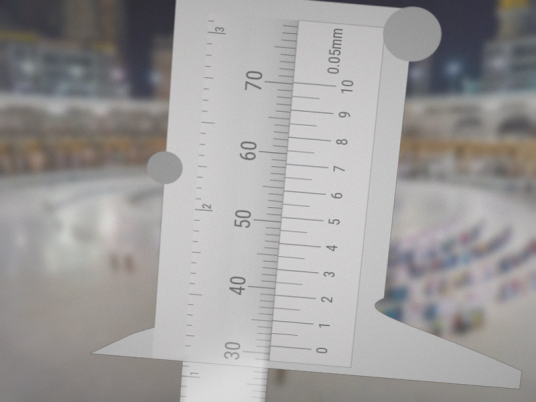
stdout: 31.2 mm
